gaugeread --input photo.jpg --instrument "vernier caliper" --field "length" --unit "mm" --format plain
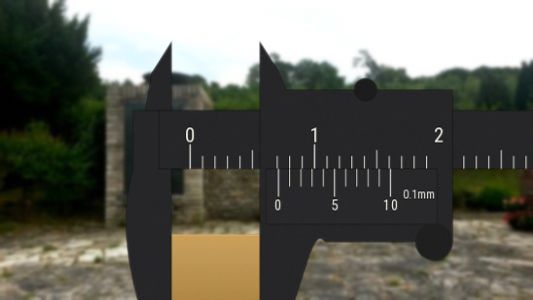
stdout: 7.1 mm
